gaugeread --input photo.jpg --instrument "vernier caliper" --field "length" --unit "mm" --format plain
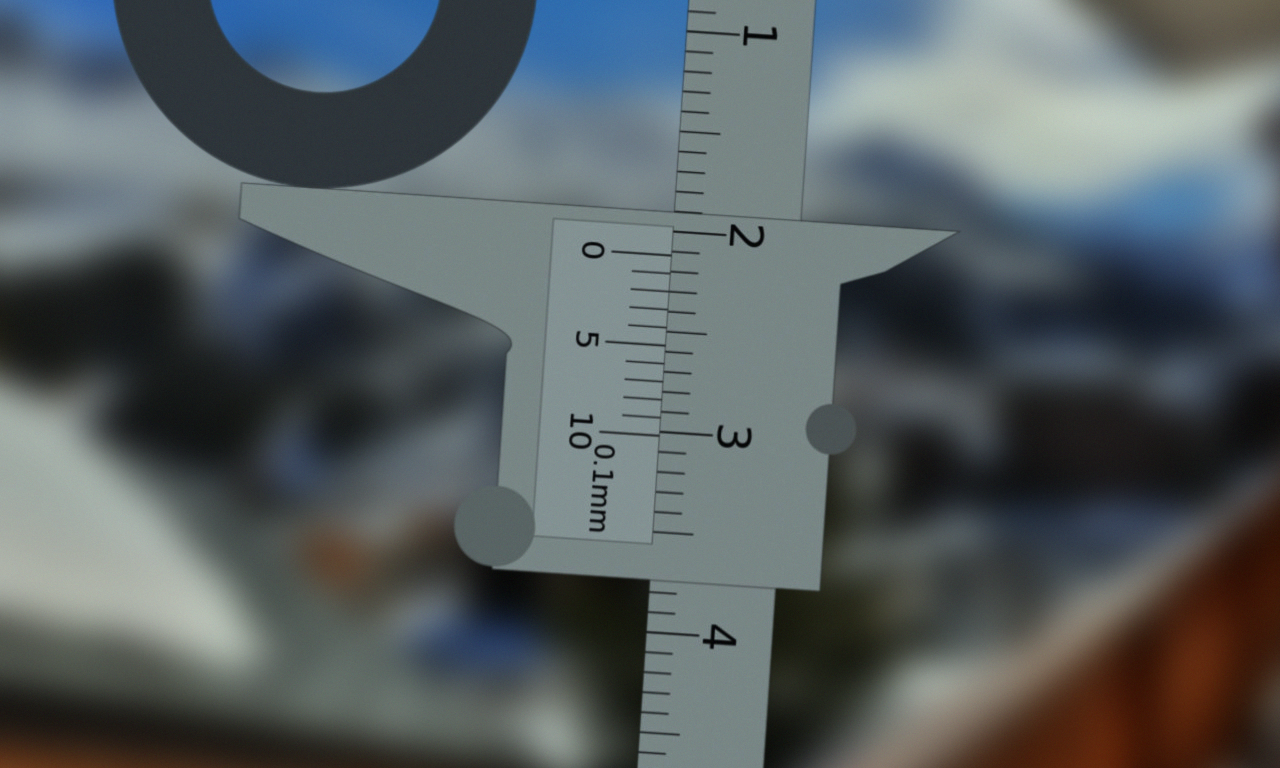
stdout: 21.2 mm
